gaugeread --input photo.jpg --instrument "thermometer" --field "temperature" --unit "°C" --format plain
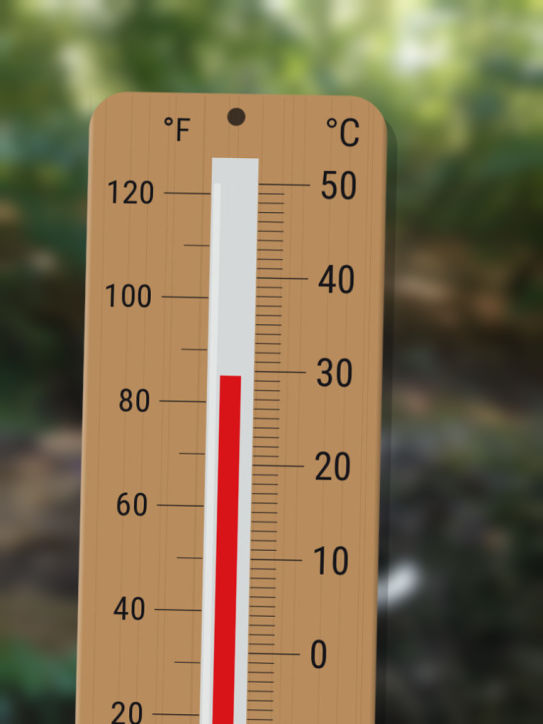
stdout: 29.5 °C
